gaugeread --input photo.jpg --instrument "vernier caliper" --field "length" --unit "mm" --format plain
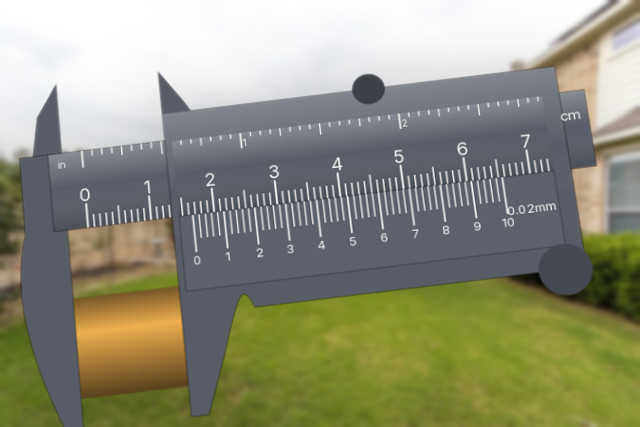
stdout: 16.6 mm
